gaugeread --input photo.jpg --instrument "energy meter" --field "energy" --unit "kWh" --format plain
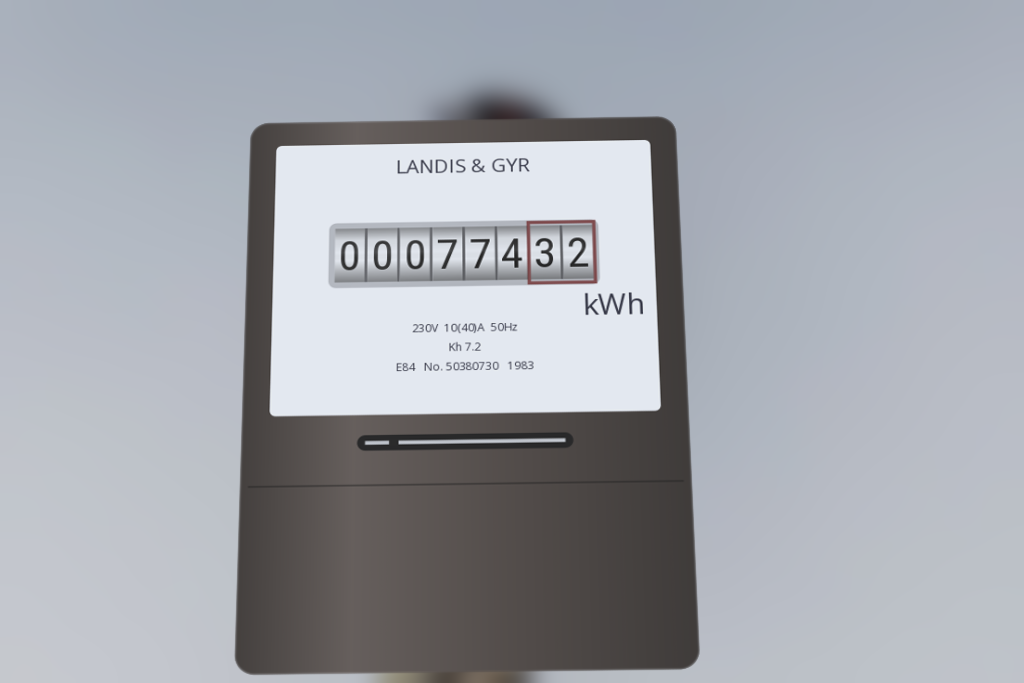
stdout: 774.32 kWh
